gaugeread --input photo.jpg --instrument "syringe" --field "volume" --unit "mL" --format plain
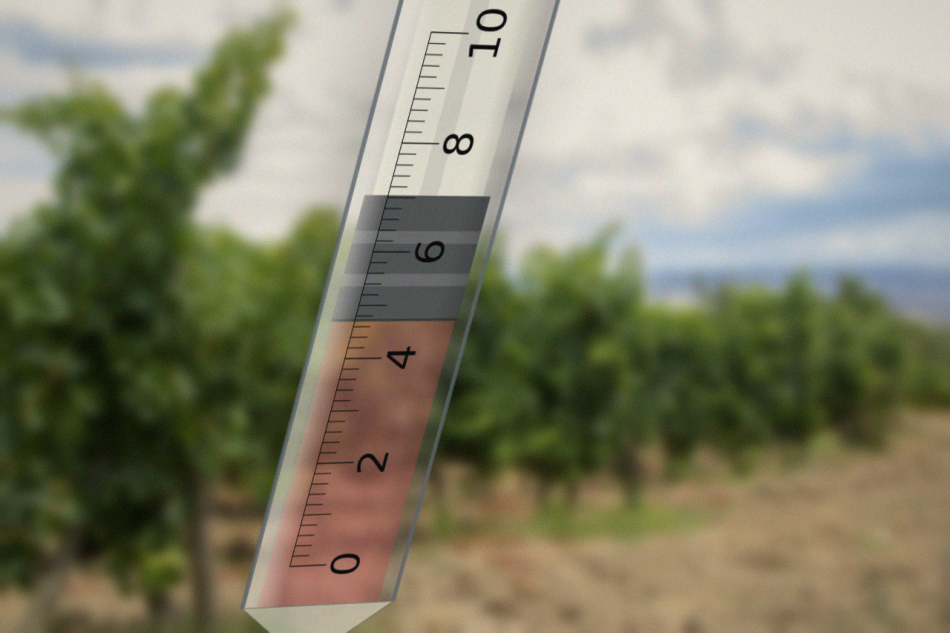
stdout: 4.7 mL
